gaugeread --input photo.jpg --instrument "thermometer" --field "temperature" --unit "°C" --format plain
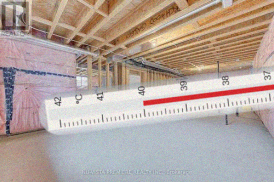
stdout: 40 °C
